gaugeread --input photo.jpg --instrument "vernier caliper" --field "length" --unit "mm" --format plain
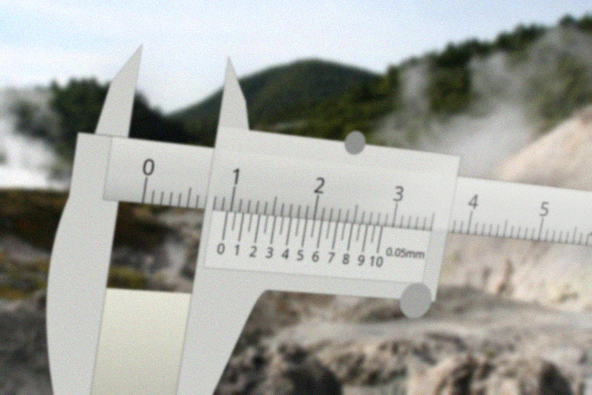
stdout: 9.6 mm
